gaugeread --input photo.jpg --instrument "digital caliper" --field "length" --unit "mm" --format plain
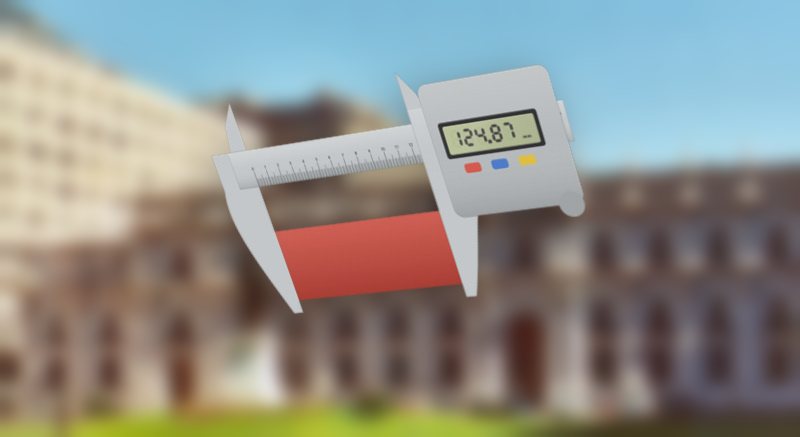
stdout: 124.87 mm
